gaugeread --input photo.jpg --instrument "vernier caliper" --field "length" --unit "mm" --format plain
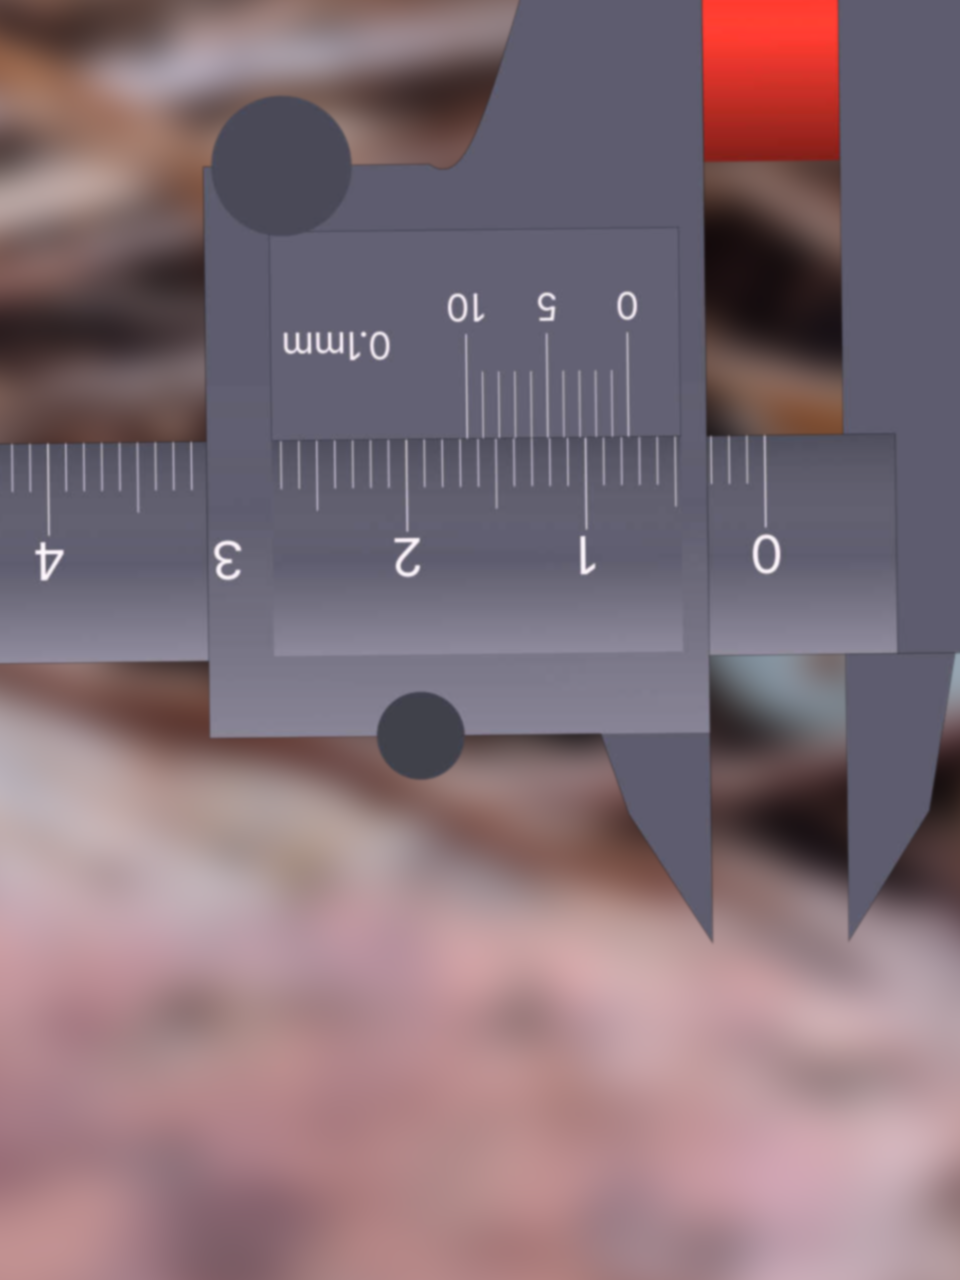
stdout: 7.6 mm
